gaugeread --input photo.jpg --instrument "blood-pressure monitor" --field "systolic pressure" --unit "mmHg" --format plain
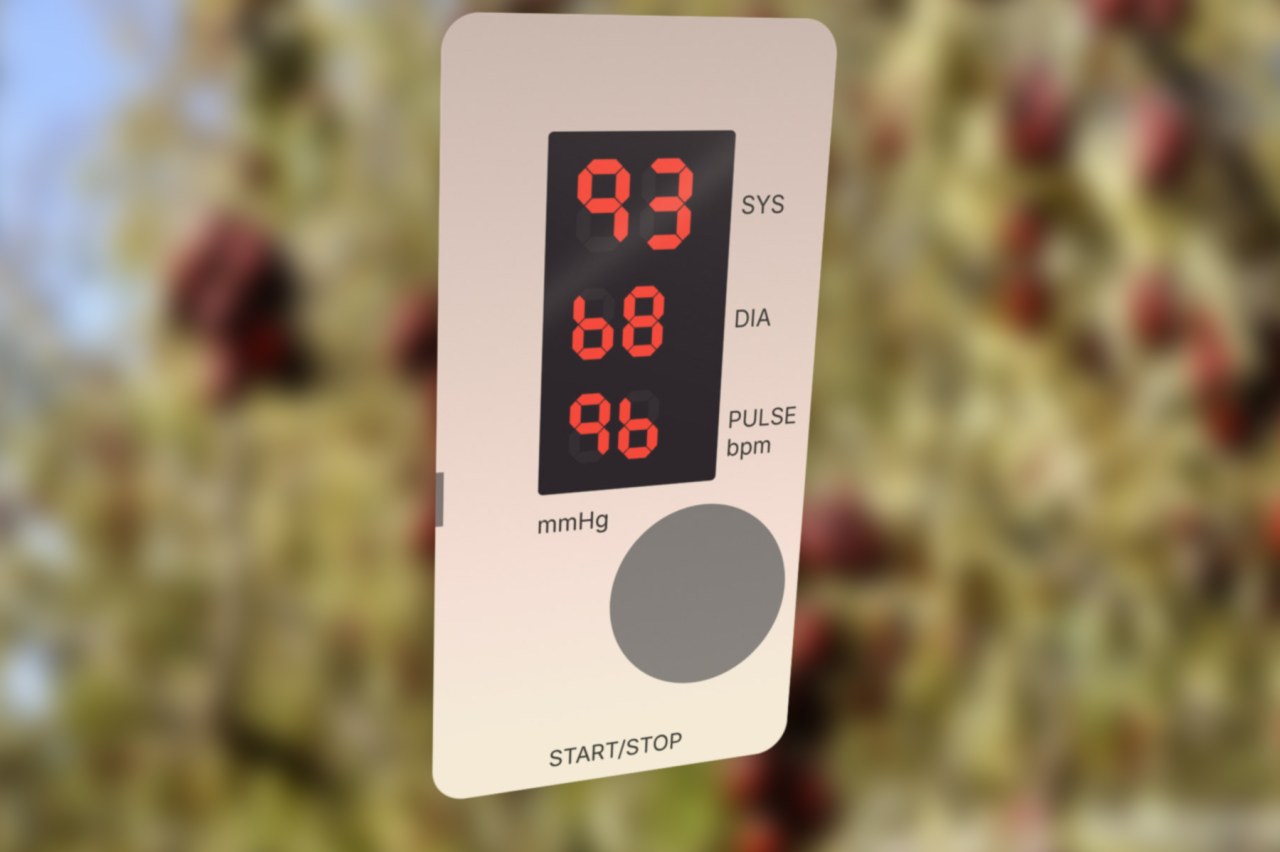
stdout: 93 mmHg
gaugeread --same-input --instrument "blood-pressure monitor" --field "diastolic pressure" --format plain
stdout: 68 mmHg
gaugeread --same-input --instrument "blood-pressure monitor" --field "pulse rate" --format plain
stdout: 96 bpm
